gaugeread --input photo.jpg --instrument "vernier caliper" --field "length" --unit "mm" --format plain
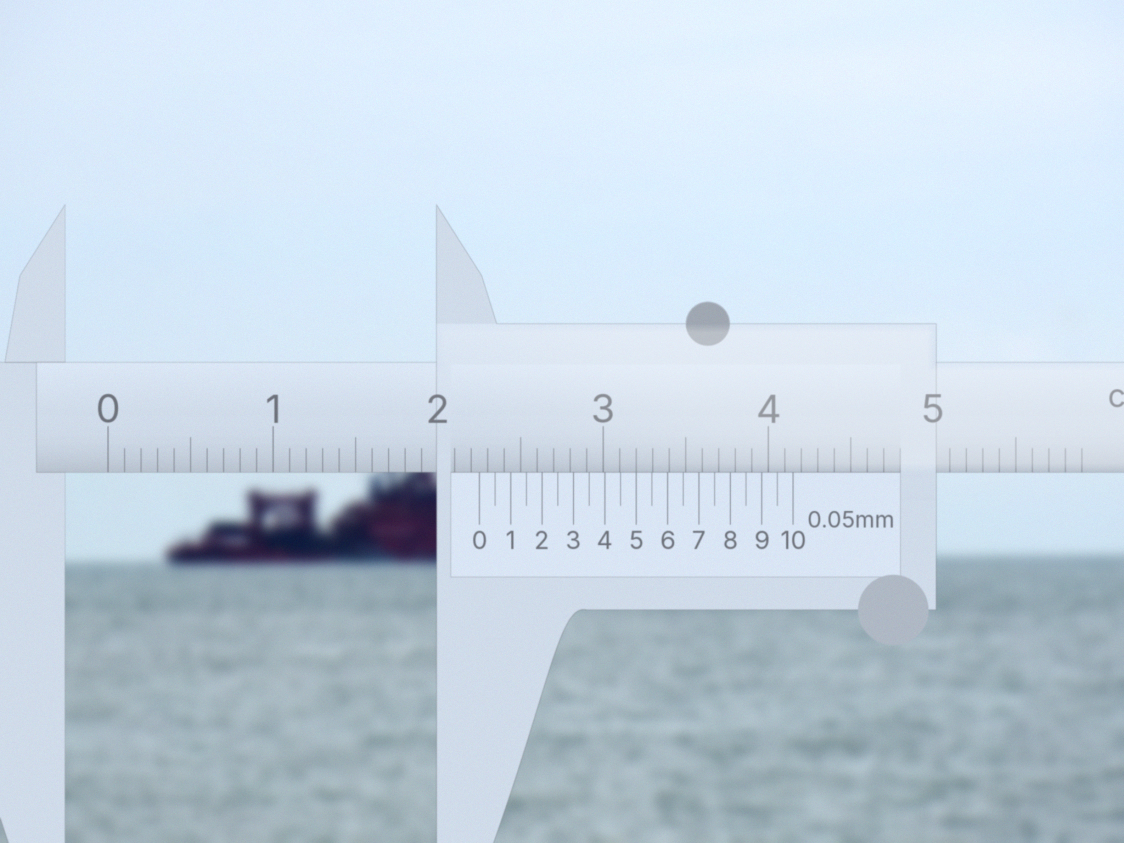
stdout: 22.5 mm
